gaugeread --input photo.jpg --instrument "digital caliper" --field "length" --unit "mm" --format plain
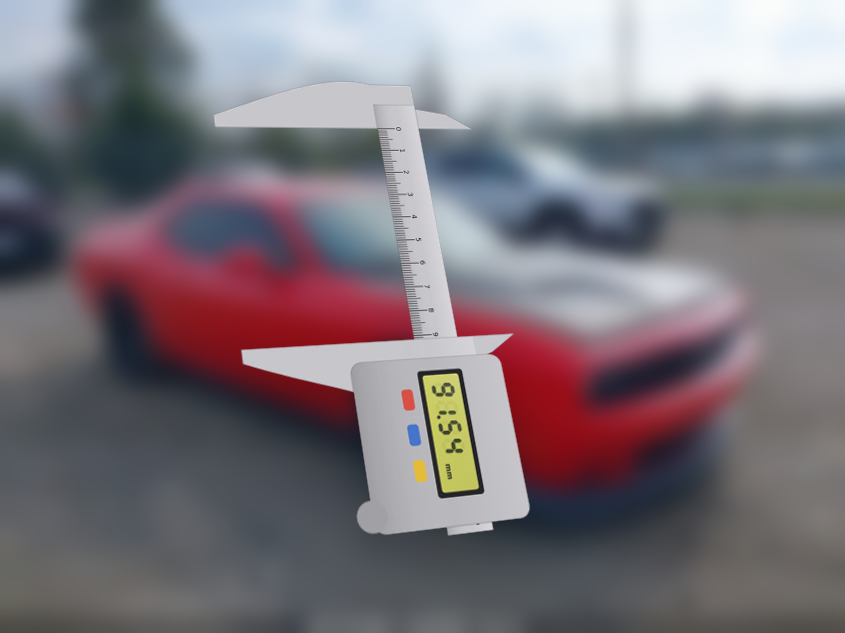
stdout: 91.54 mm
